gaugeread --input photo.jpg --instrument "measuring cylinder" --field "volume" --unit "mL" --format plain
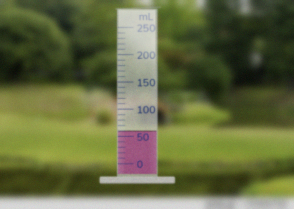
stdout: 60 mL
